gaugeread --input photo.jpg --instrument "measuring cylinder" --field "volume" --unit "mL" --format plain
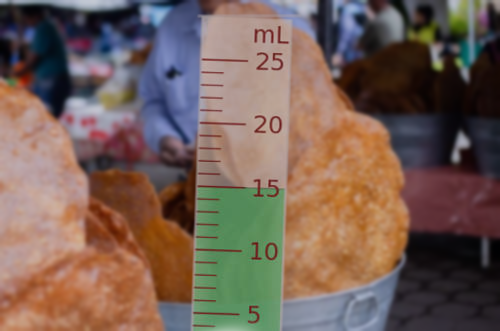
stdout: 15 mL
